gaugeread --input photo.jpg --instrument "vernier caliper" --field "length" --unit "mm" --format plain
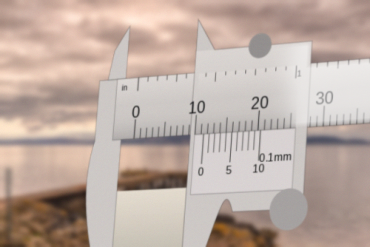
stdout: 11.4 mm
